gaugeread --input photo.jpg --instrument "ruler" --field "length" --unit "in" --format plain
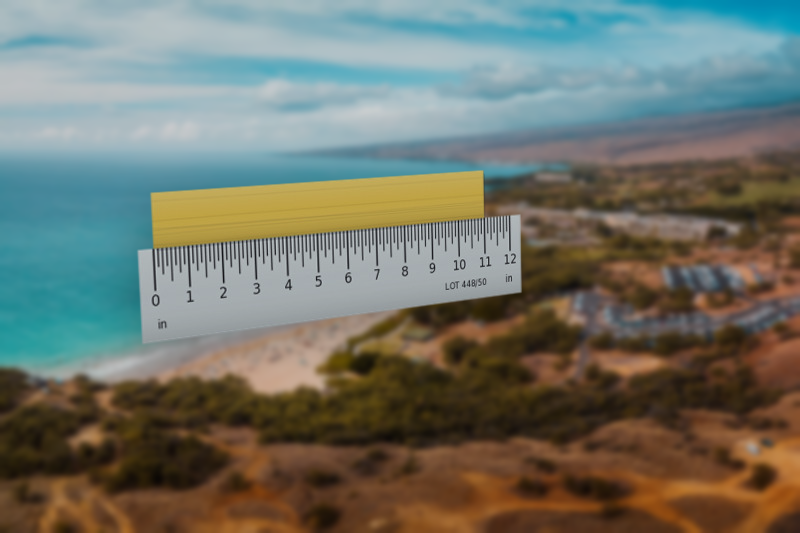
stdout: 11 in
